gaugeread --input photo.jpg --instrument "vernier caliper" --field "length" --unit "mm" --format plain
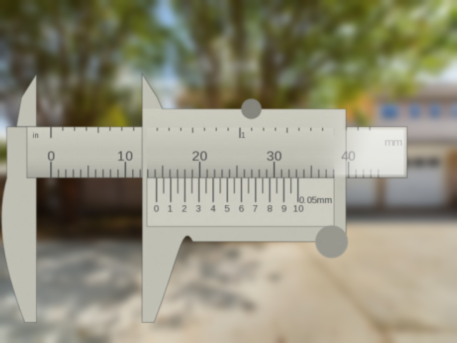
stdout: 14.2 mm
